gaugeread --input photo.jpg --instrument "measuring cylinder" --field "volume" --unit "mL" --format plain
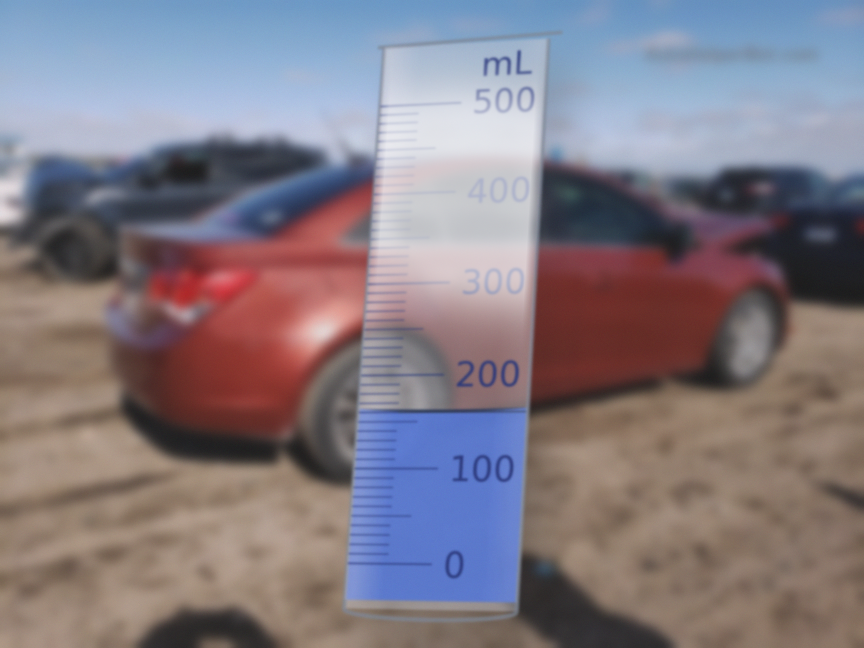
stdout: 160 mL
